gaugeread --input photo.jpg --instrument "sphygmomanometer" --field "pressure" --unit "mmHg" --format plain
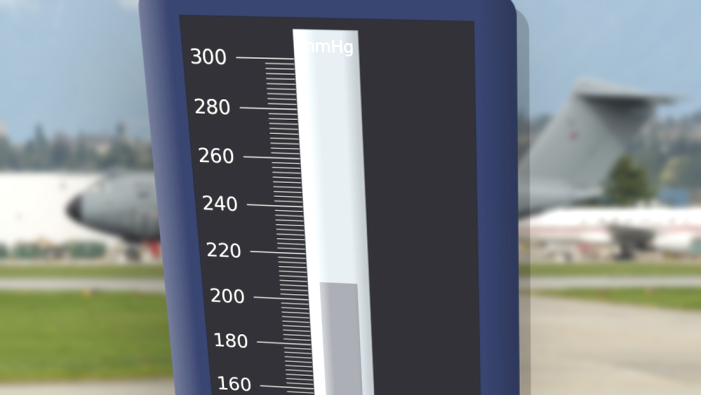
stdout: 208 mmHg
